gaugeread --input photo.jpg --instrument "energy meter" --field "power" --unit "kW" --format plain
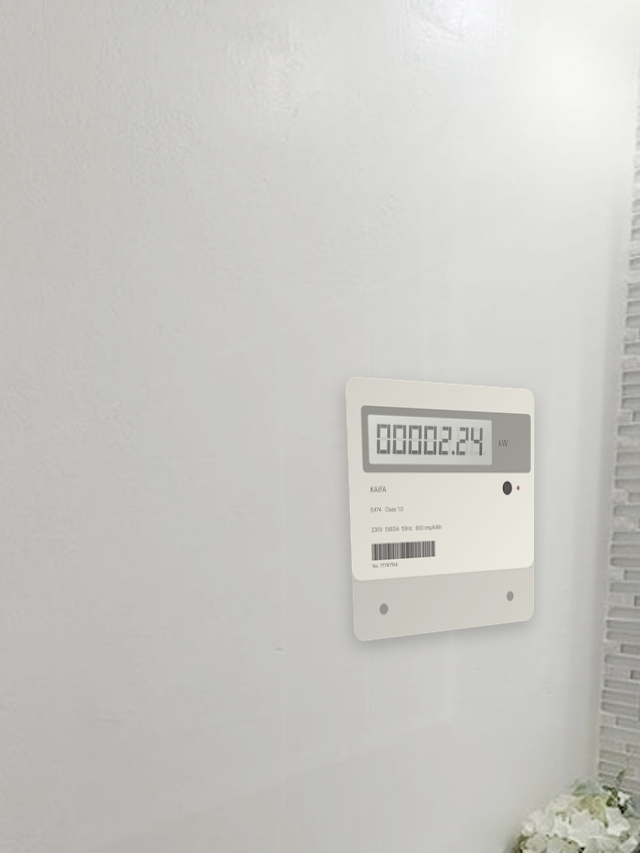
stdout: 2.24 kW
